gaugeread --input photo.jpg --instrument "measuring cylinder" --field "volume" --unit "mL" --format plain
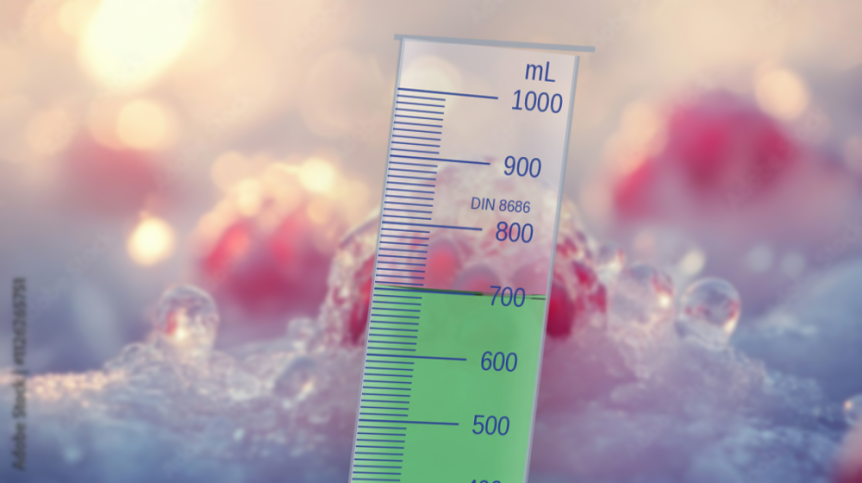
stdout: 700 mL
